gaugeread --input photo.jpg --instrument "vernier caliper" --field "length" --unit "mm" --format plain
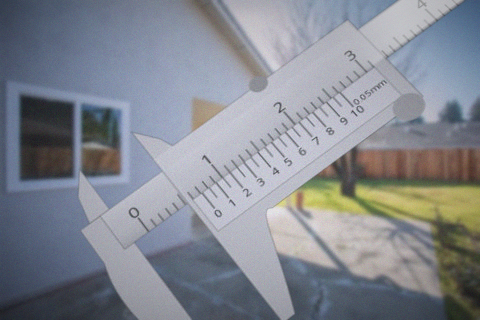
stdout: 7.2 mm
